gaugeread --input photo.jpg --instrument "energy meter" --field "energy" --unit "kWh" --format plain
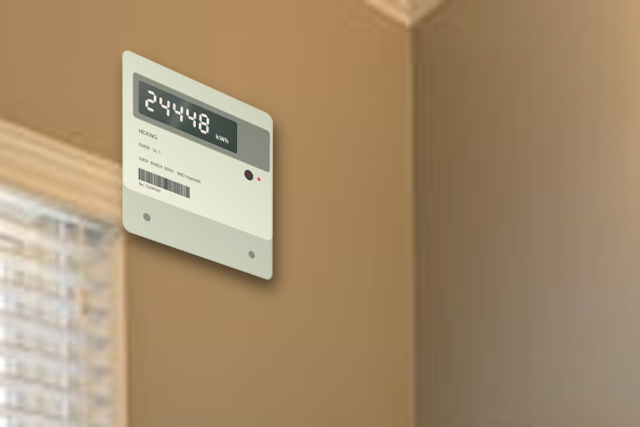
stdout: 24448 kWh
